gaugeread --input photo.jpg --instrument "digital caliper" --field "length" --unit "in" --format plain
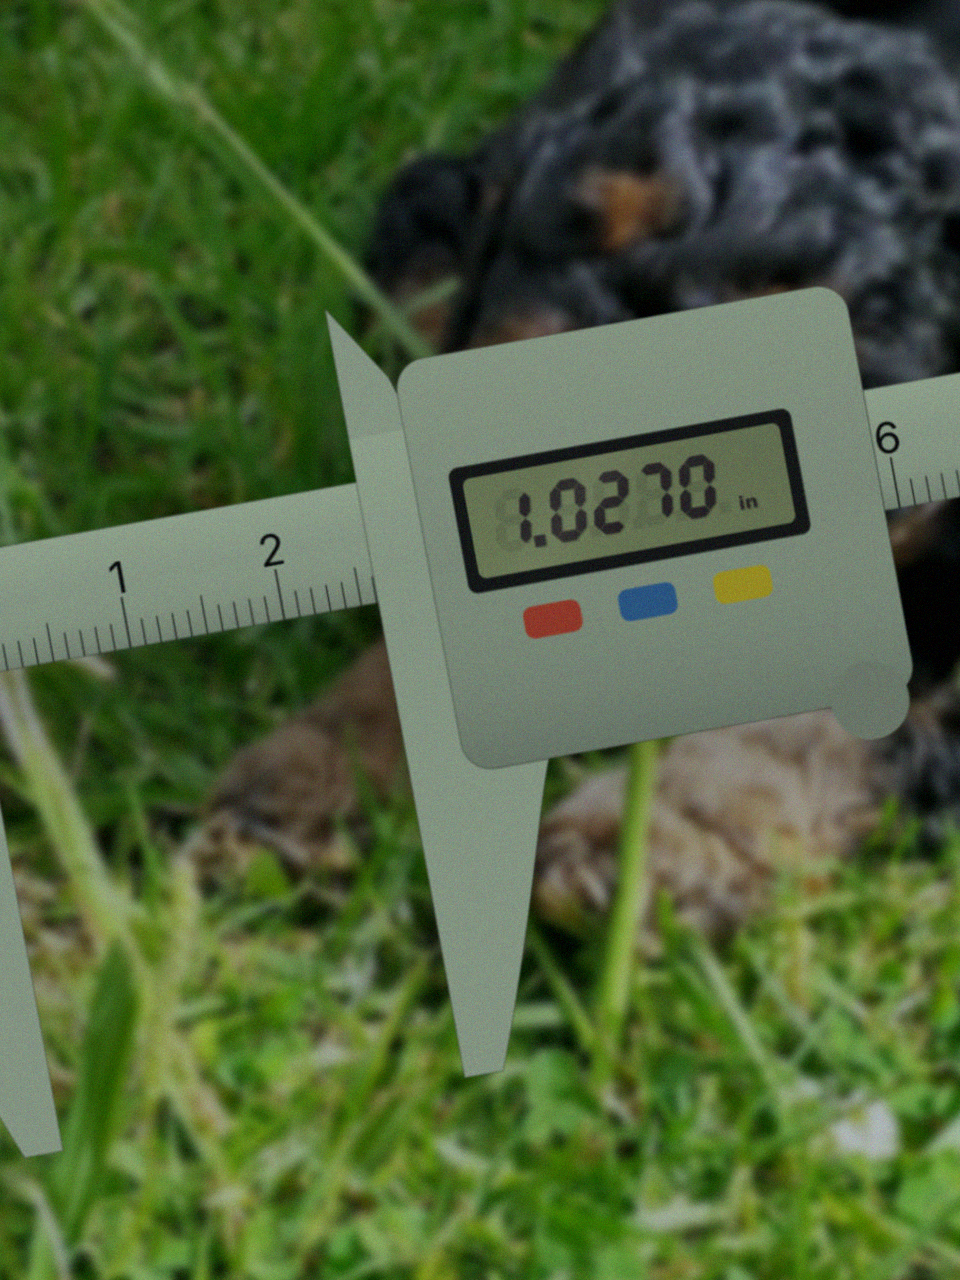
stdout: 1.0270 in
